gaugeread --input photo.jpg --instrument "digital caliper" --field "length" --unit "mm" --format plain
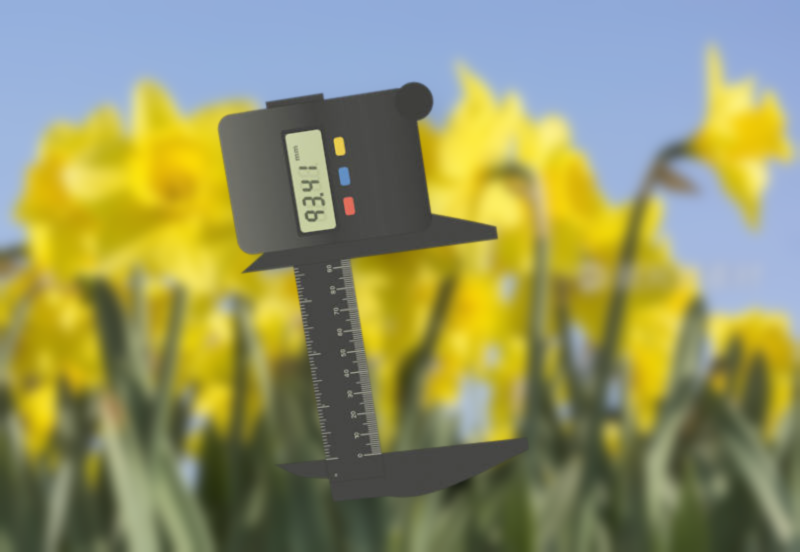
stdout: 93.41 mm
